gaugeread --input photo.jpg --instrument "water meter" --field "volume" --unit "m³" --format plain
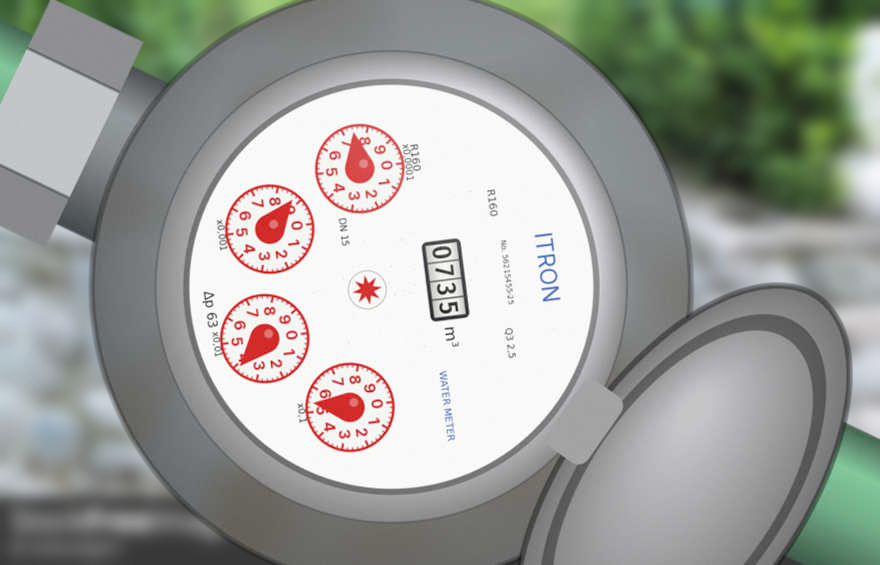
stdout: 735.5387 m³
